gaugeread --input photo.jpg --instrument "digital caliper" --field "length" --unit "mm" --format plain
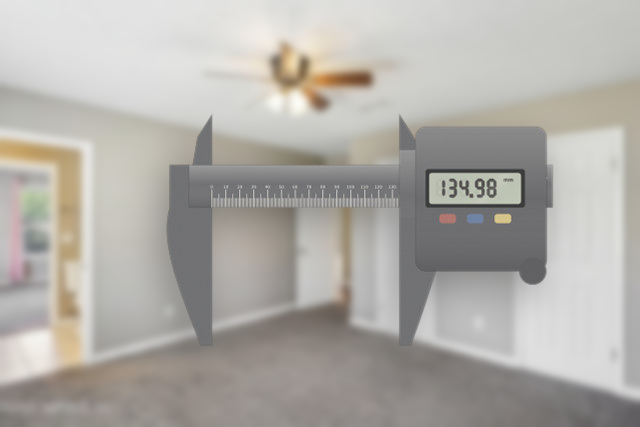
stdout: 134.98 mm
